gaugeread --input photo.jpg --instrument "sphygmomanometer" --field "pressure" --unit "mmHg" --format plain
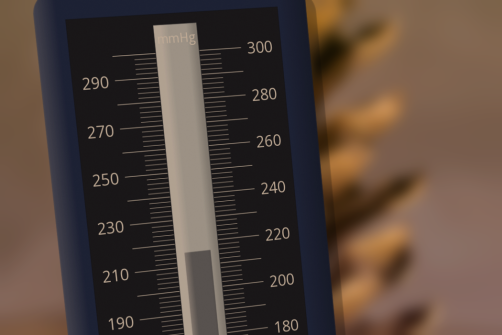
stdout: 216 mmHg
